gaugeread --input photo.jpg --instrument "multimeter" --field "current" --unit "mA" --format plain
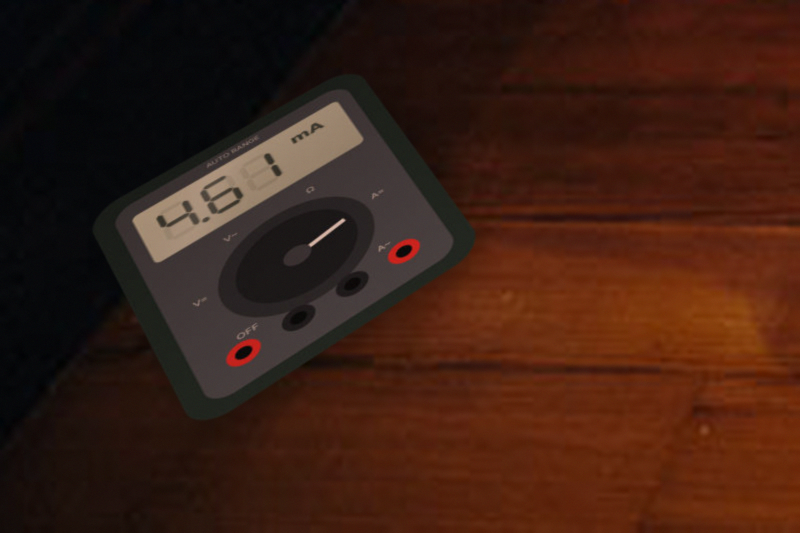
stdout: 4.61 mA
